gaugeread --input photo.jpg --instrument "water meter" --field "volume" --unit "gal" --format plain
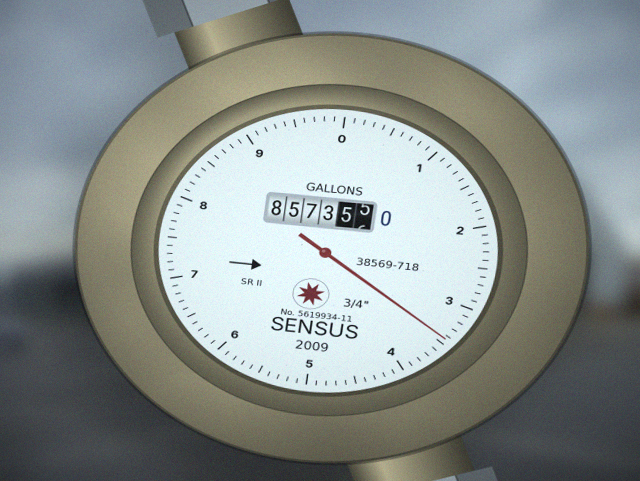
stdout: 8573553.4 gal
